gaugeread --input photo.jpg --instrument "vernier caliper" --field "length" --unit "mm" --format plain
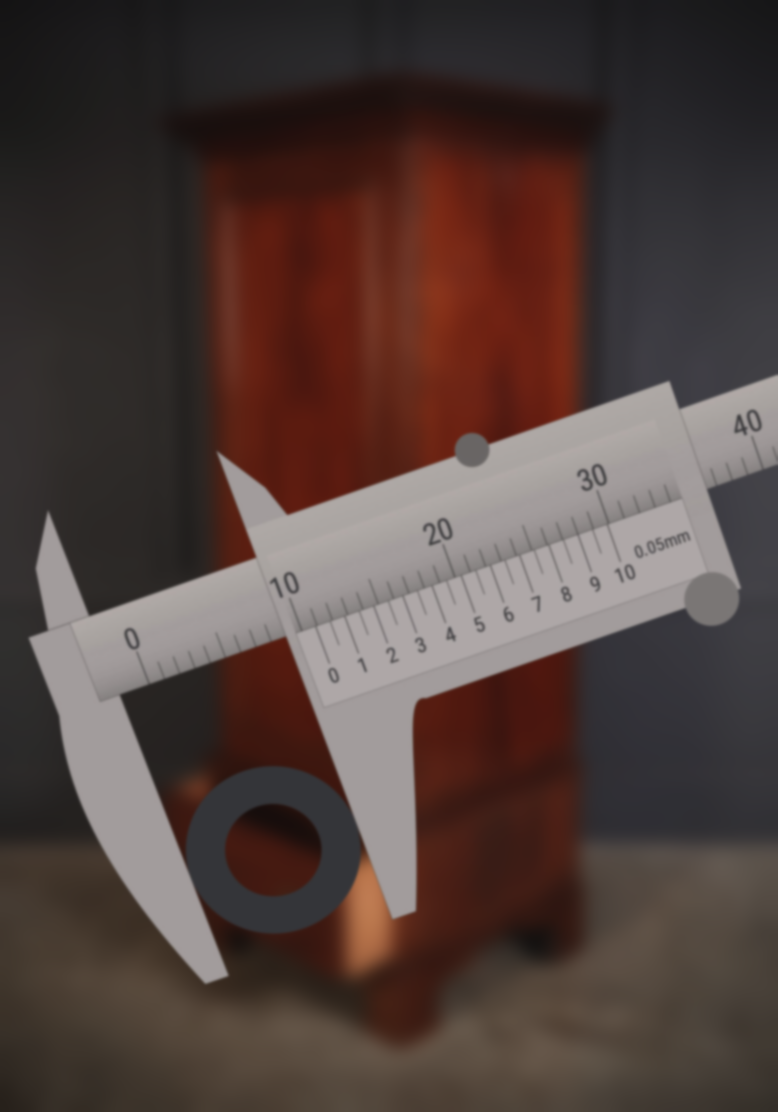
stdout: 10.9 mm
